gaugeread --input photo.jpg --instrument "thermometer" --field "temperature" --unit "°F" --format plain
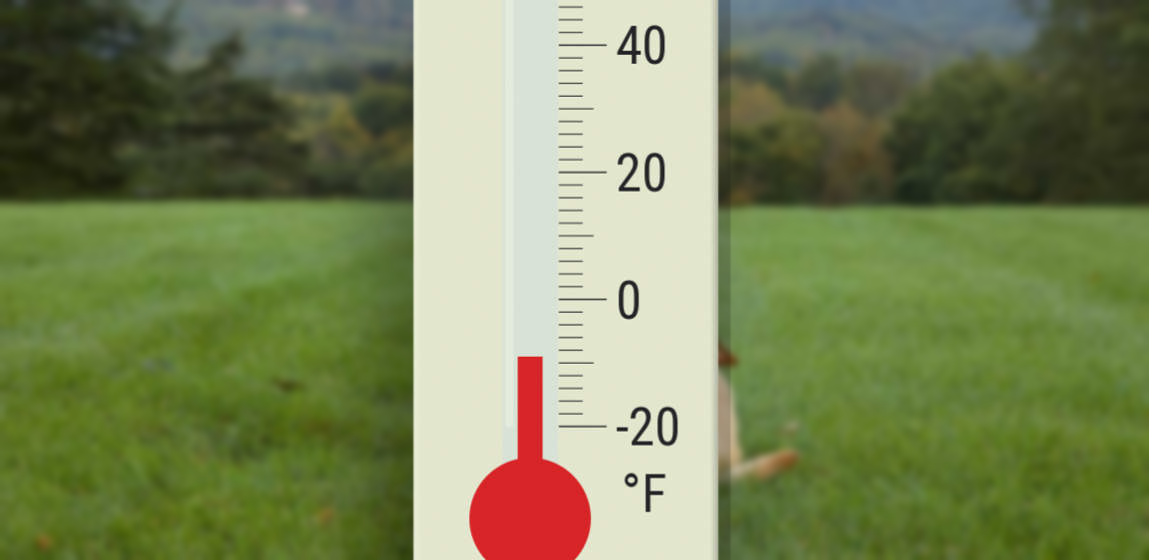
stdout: -9 °F
